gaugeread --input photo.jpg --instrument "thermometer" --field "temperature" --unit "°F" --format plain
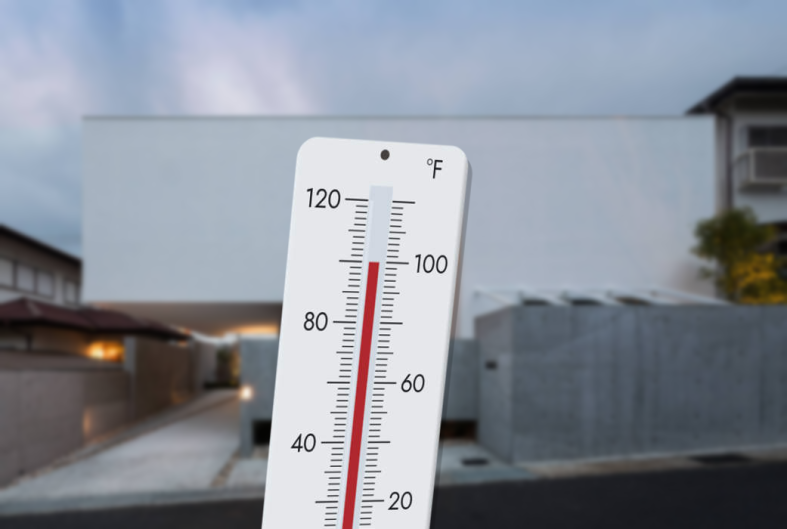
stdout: 100 °F
